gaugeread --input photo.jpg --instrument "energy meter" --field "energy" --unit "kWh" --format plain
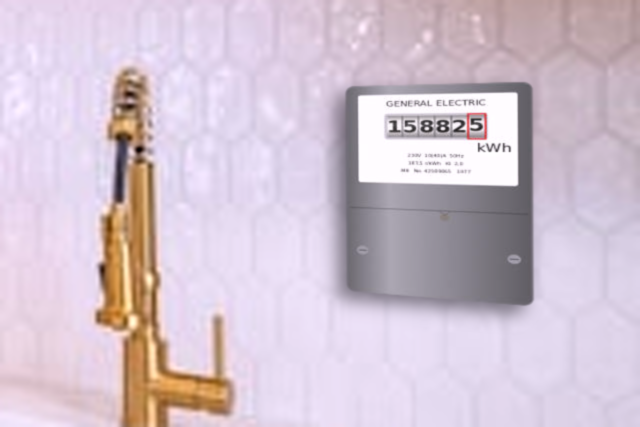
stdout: 15882.5 kWh
